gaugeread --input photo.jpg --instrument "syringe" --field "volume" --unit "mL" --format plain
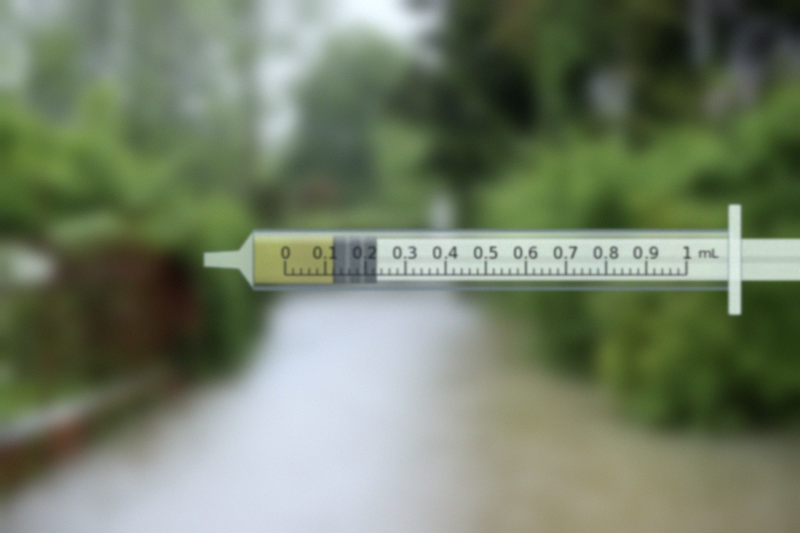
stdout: 0.12 mL
